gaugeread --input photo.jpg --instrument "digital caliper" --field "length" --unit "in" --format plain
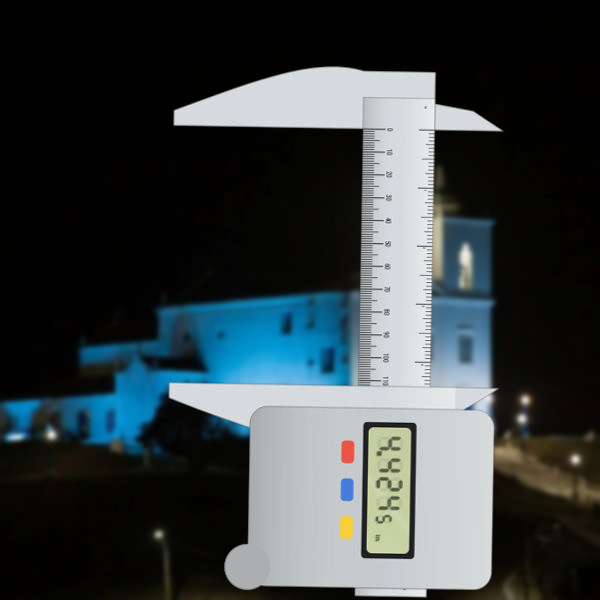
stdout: 4.4245 in
